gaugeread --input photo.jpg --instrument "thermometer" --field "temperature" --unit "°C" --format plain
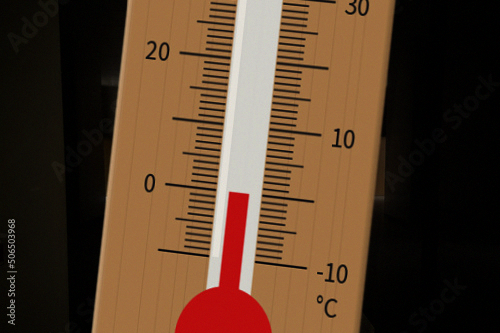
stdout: 0 °C
